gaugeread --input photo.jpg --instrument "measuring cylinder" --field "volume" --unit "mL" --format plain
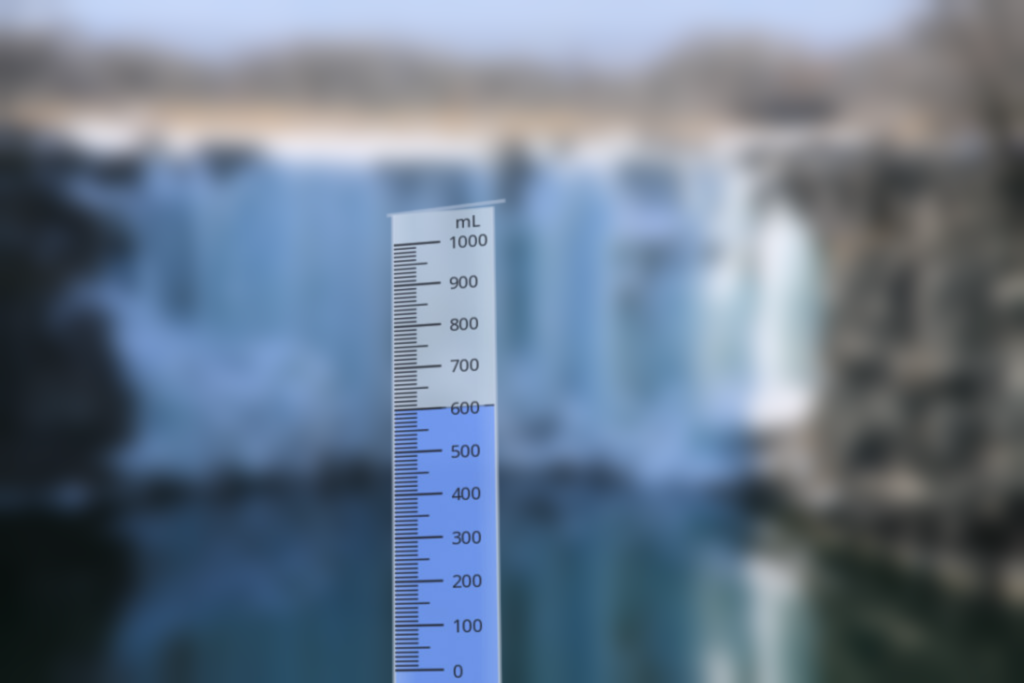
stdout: 600 mL
